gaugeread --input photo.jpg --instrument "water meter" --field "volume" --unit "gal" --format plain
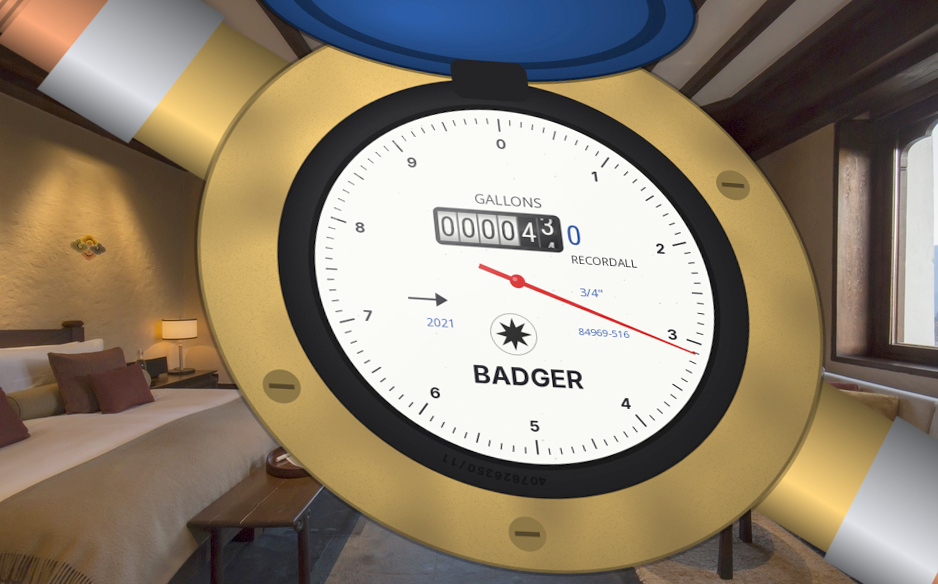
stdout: 433.1 gal
